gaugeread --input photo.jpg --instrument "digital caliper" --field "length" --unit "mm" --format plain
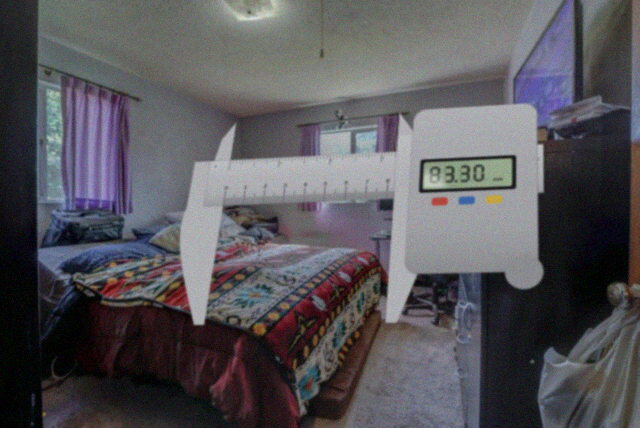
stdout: 83.30 mm
